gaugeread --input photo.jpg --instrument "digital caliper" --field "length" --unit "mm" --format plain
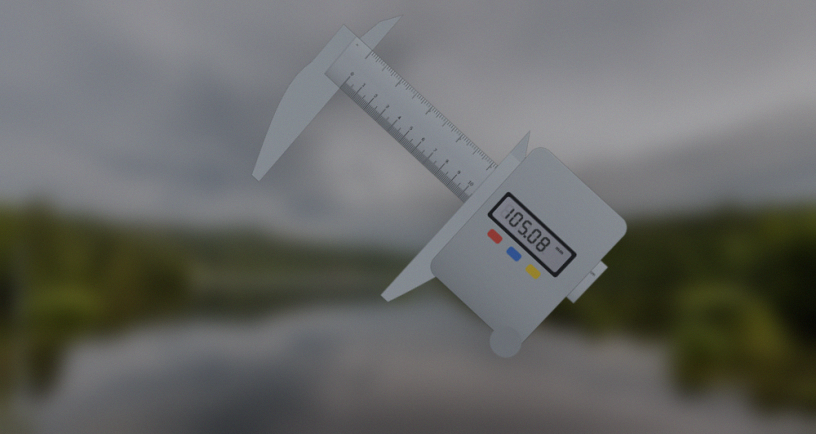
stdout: 105.08 mm
